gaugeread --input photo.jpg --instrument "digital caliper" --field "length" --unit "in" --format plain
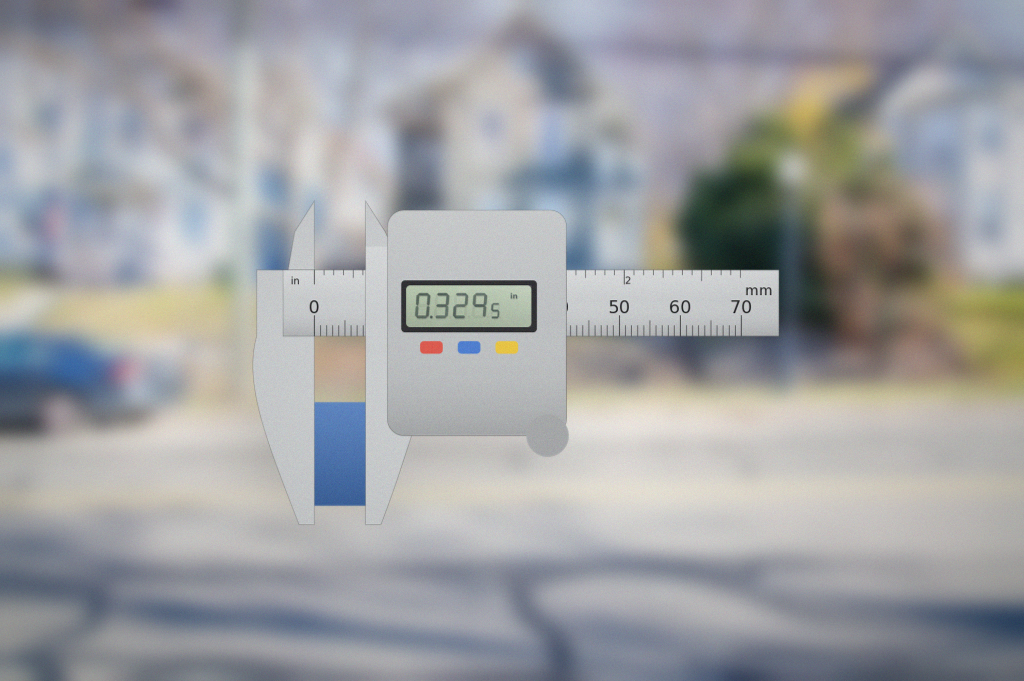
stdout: 0.3295 in
